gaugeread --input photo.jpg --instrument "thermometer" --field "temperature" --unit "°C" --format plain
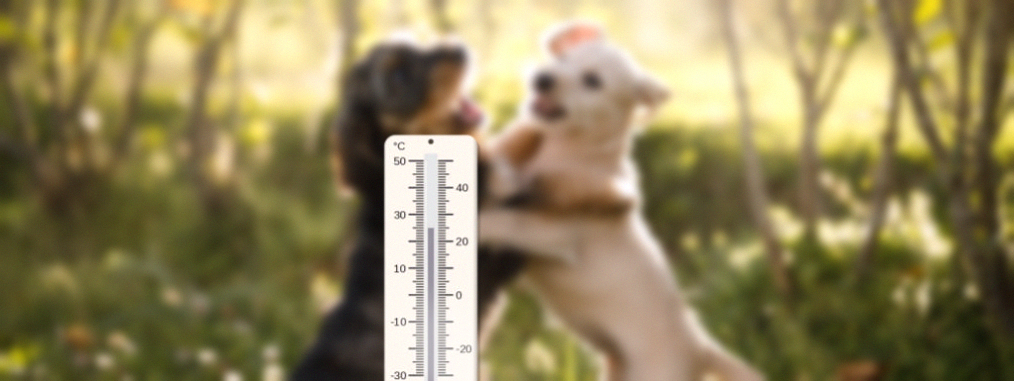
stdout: 25 °C
